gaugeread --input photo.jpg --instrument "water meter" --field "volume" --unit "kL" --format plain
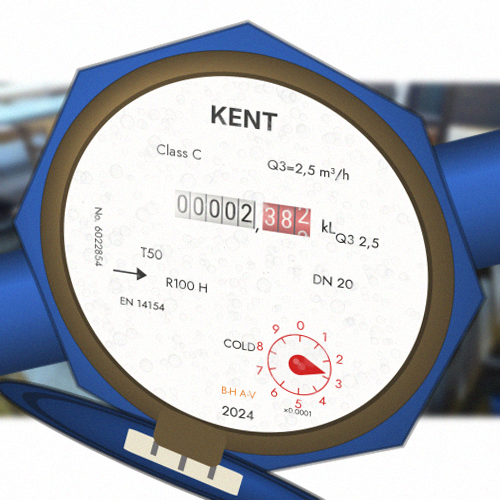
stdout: 2.3822 kL
